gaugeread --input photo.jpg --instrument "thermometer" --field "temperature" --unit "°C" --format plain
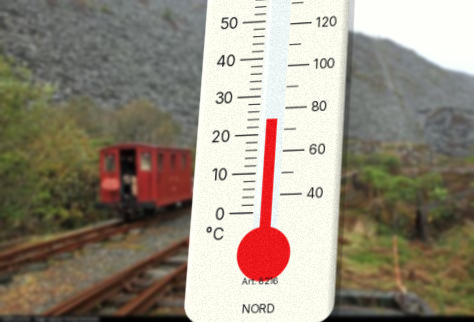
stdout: 24 °C
